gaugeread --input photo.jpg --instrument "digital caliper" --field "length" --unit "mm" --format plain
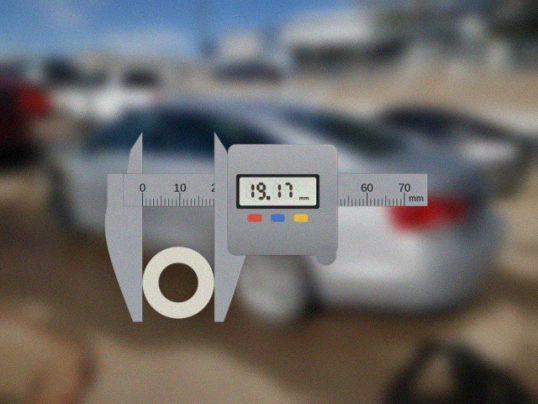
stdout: 19.17 mm
